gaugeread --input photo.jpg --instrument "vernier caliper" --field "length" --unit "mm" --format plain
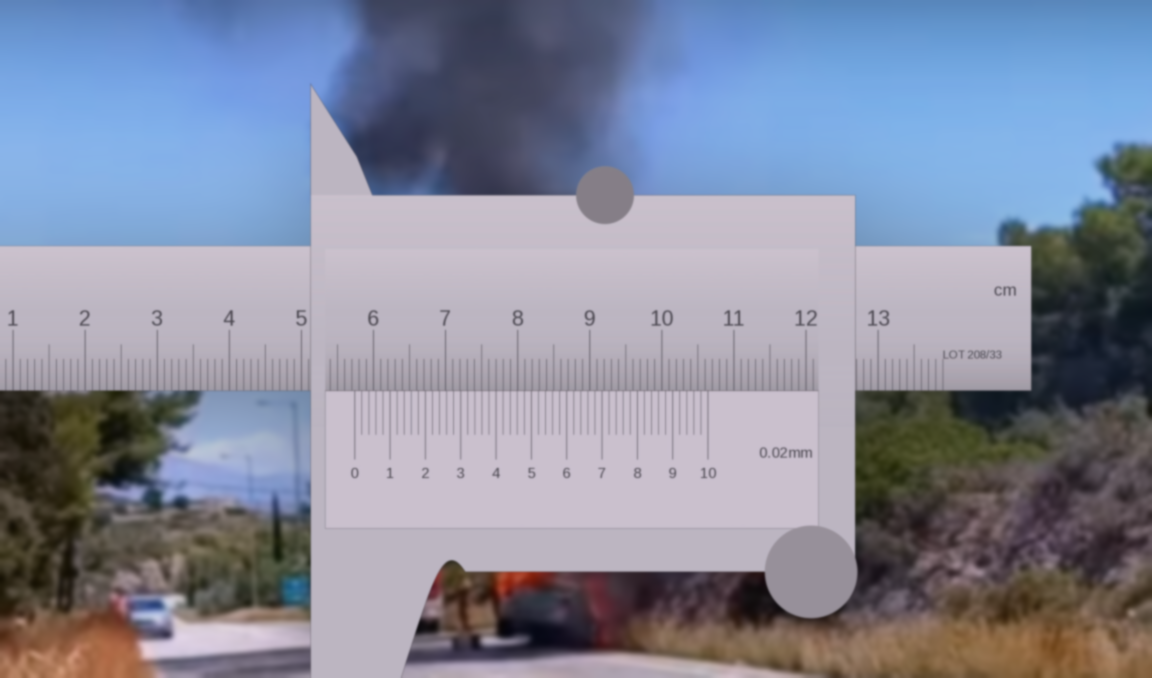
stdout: 57.4 mm
